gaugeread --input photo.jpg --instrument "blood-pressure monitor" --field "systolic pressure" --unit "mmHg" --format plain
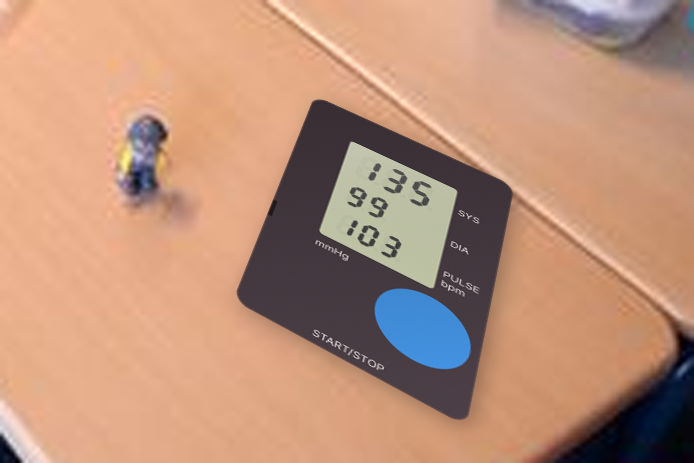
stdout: 135 mmHg
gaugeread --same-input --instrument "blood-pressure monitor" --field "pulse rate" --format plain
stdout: 103 bpm
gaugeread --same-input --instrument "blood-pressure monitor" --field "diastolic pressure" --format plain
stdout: 99 mmHg
